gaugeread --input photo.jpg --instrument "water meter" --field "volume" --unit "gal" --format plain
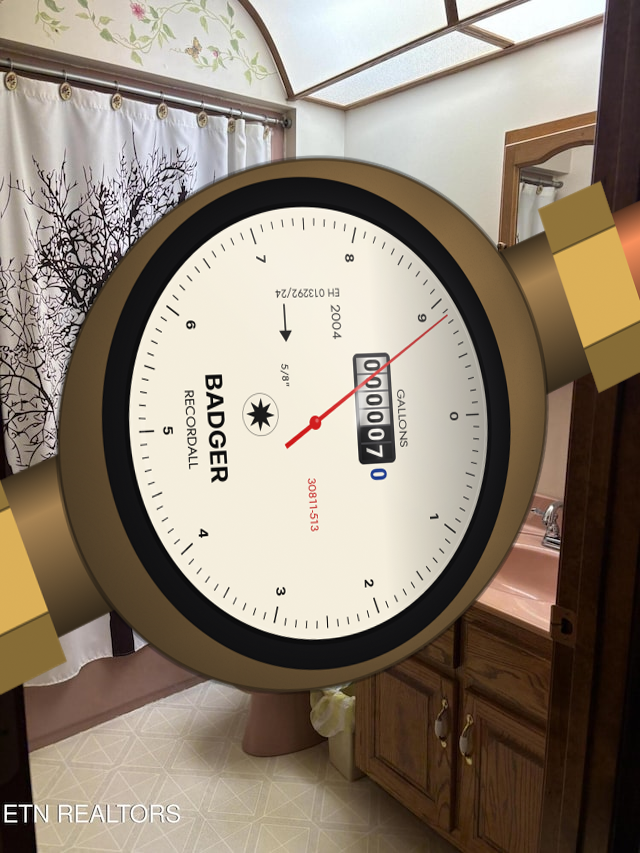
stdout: 69.1 gal
